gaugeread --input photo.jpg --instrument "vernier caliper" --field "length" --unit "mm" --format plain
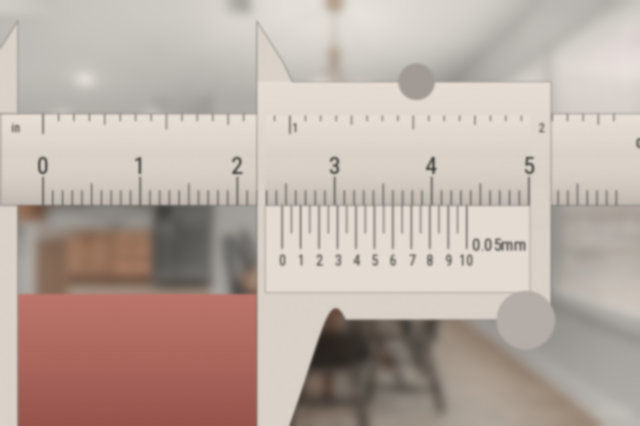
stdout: 24.6 mm
